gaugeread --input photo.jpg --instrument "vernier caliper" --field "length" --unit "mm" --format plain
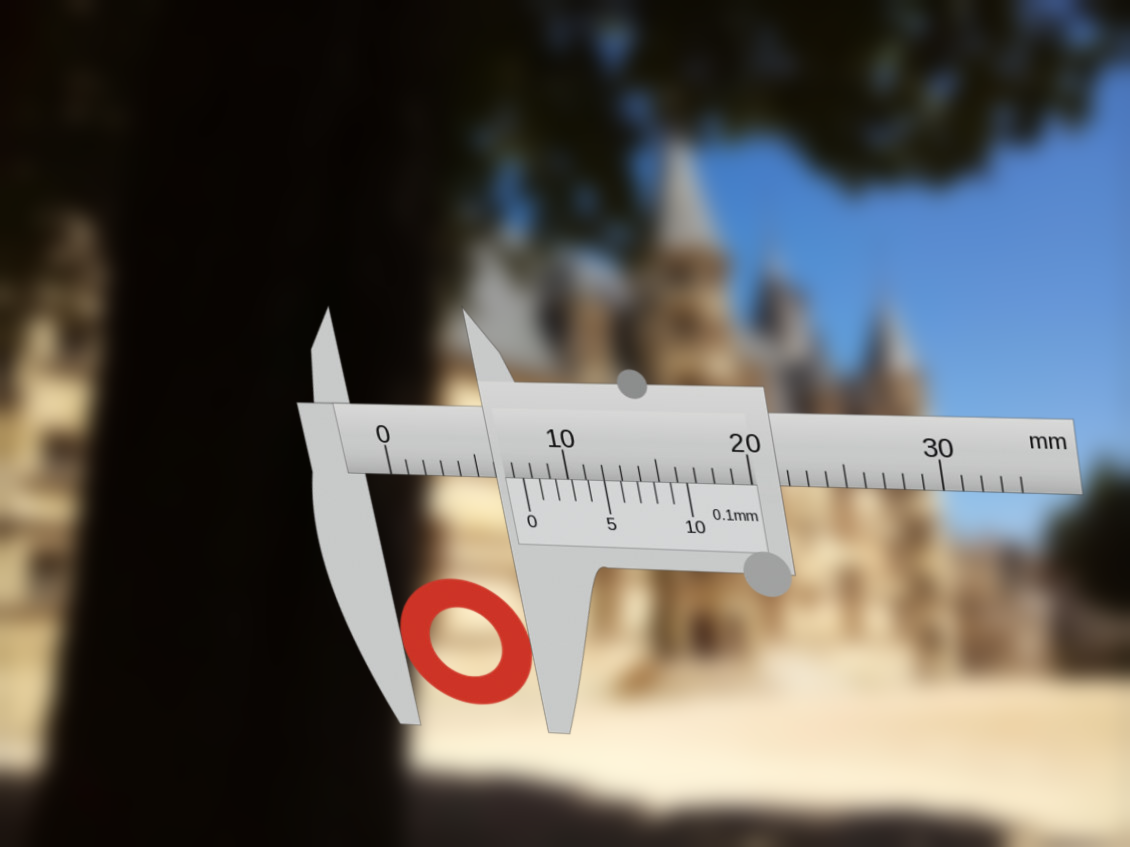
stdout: 7.5 mm
